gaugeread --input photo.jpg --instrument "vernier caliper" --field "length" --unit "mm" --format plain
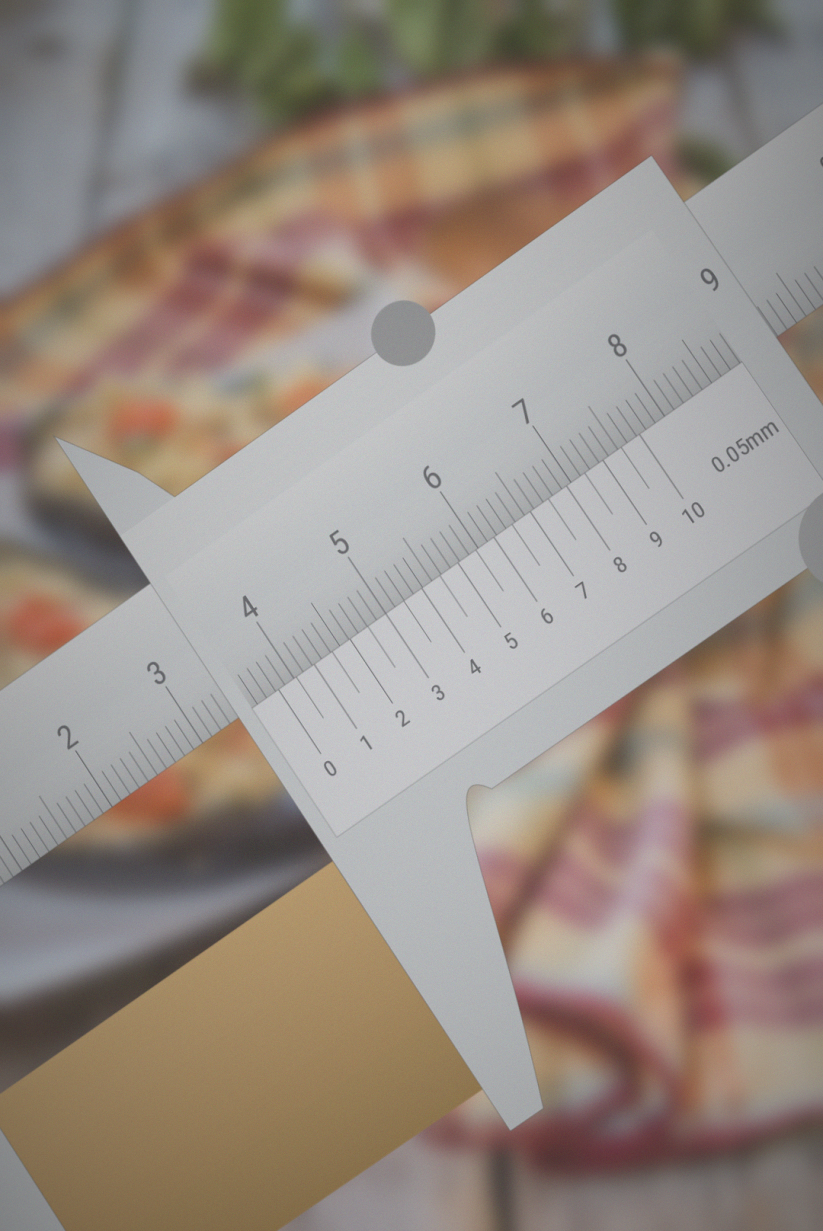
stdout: 38.3 mm
